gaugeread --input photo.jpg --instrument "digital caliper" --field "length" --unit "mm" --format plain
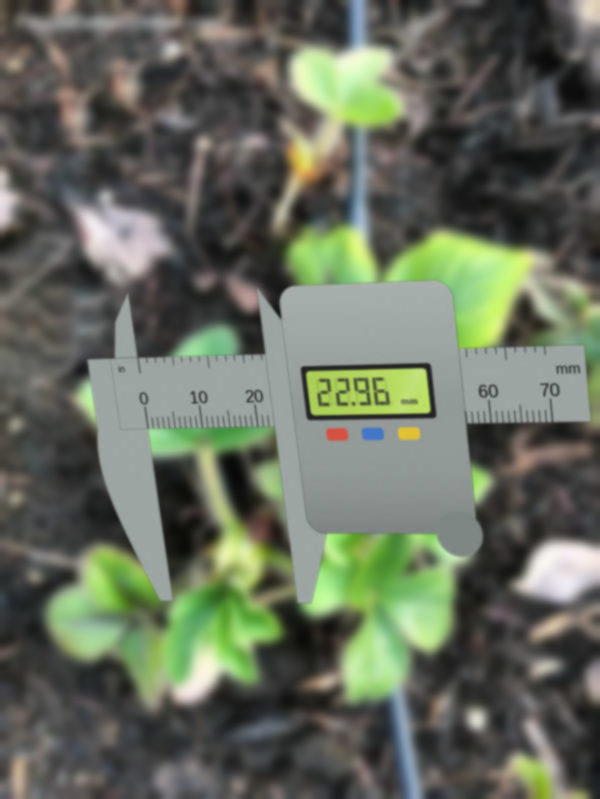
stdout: 22.96 mm
